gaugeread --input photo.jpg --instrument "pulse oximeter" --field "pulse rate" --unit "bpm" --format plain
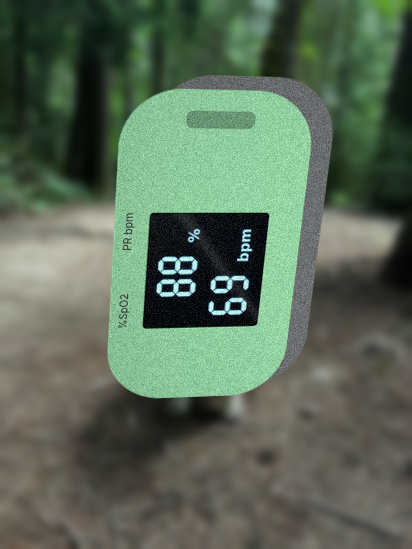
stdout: 69 bpm
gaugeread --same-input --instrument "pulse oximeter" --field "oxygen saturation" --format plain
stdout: 88 %
